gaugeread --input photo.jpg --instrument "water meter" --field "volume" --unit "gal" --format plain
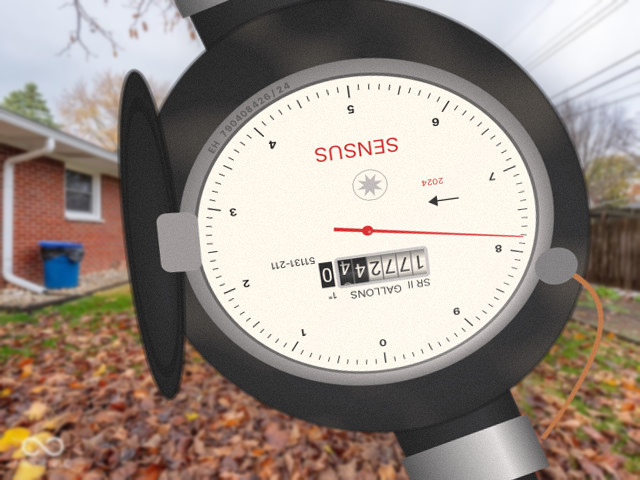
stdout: 1772437.8 gal
